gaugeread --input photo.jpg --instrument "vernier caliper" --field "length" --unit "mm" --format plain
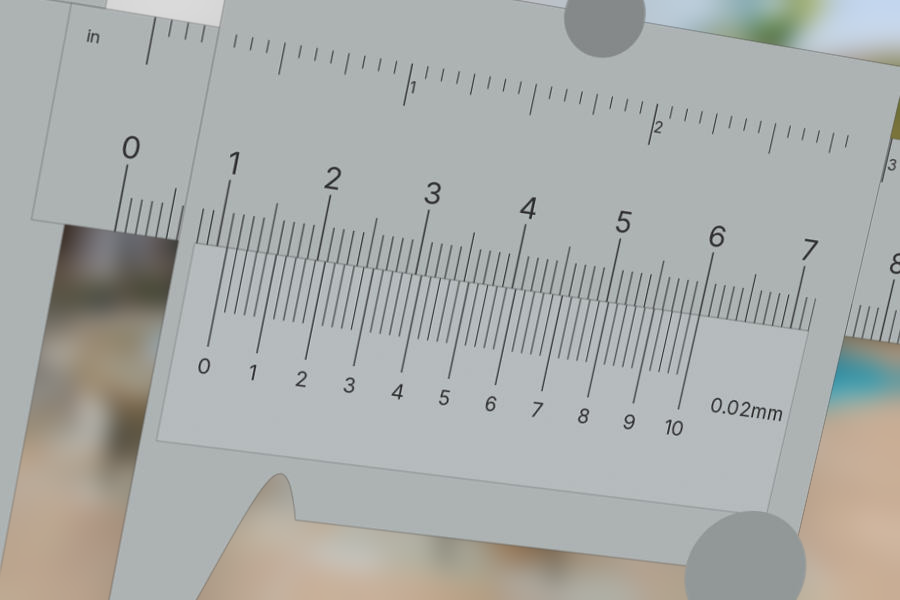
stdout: 11.0 mm
